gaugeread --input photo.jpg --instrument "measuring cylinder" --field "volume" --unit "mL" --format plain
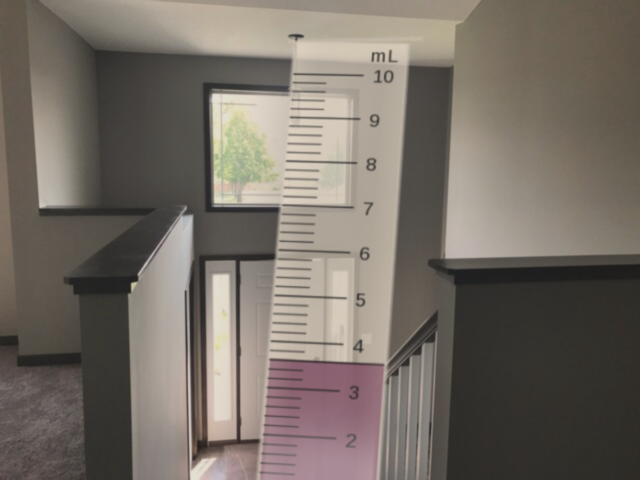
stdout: 3.6 mL
